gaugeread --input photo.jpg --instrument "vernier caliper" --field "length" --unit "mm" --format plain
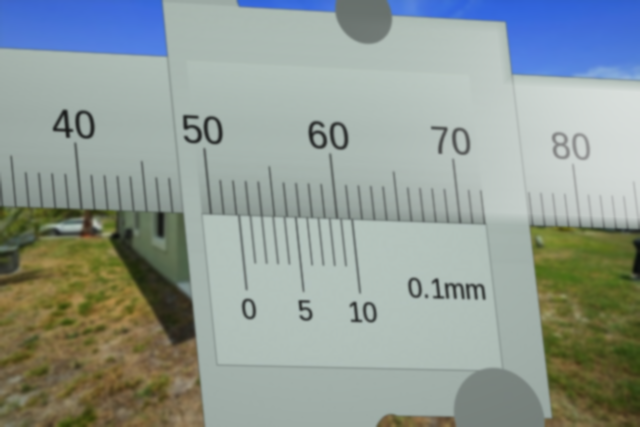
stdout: 52.2 mm
